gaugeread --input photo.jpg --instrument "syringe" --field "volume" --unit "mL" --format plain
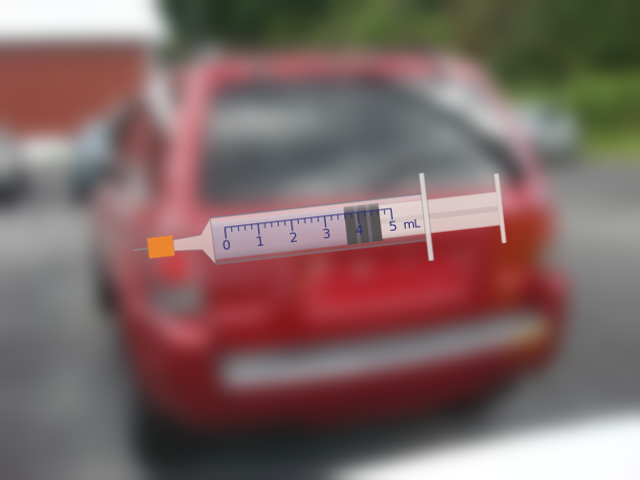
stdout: 3.6 mL
